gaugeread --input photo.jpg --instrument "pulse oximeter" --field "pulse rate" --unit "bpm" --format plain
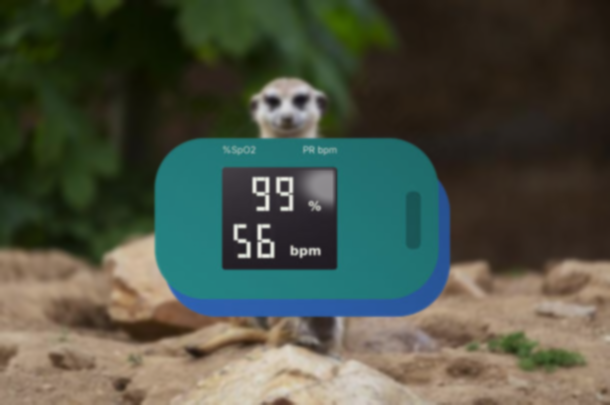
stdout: 56 bpm
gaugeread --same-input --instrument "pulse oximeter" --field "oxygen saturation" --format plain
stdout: 99 %
